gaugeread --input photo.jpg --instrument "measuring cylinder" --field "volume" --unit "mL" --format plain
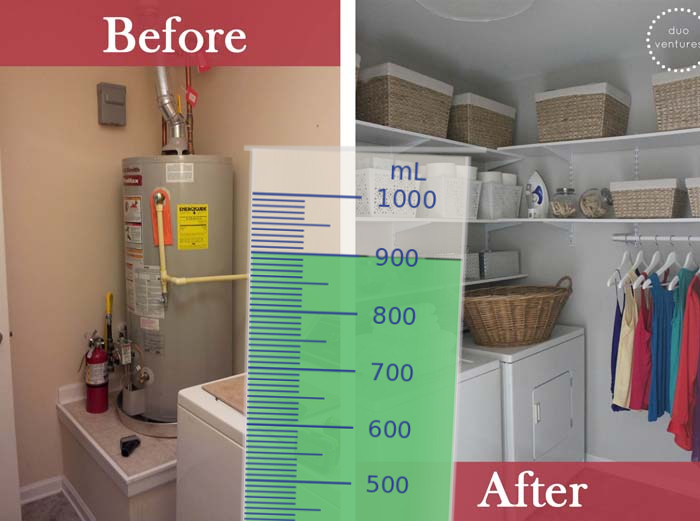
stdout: 900 mL
